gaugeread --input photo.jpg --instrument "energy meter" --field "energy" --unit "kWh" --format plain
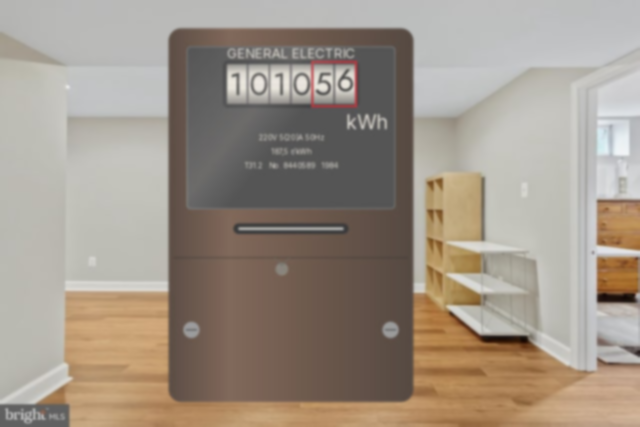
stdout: 1010.56 kWh
